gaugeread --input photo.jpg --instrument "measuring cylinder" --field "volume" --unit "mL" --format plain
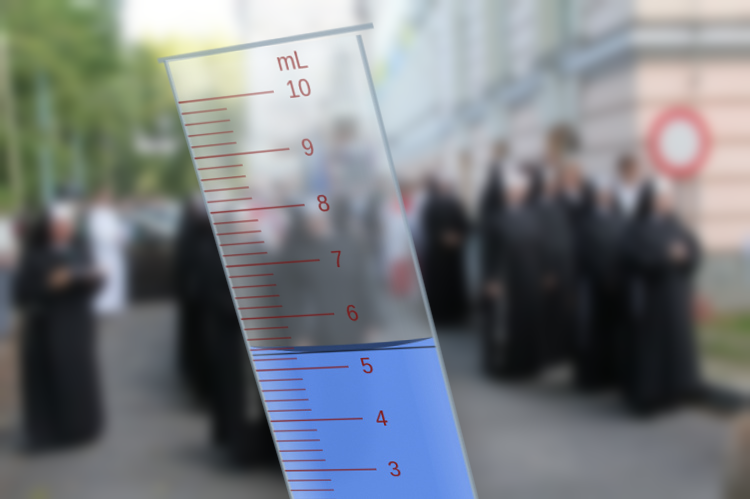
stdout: 5.3 mL
